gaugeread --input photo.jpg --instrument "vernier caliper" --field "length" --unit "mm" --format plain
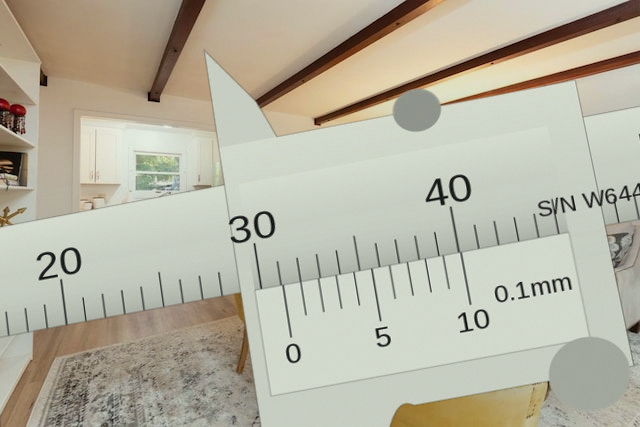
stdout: 31.1 mm
